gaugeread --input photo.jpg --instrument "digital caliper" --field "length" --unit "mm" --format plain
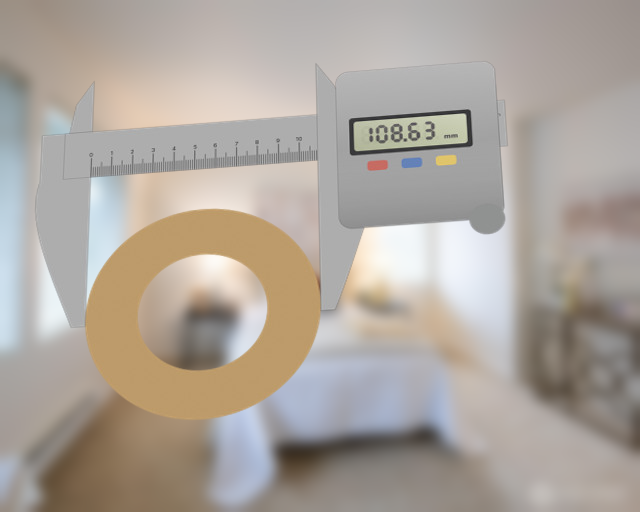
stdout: 108.63 mm
